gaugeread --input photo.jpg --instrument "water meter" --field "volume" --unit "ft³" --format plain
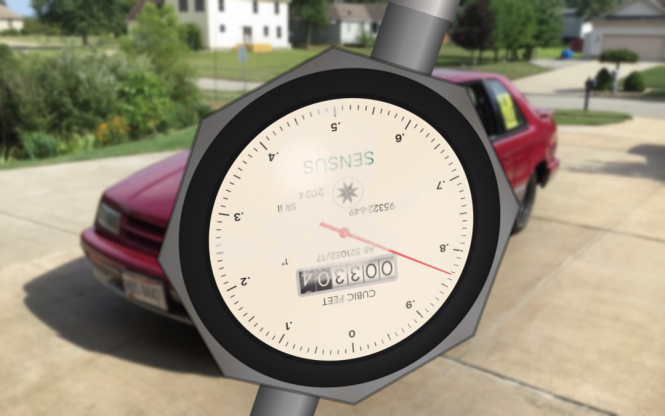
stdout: 3303.83 ft³
